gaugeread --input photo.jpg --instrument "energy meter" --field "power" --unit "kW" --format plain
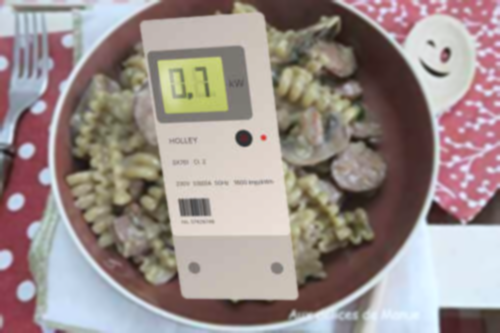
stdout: 0.7 kW
